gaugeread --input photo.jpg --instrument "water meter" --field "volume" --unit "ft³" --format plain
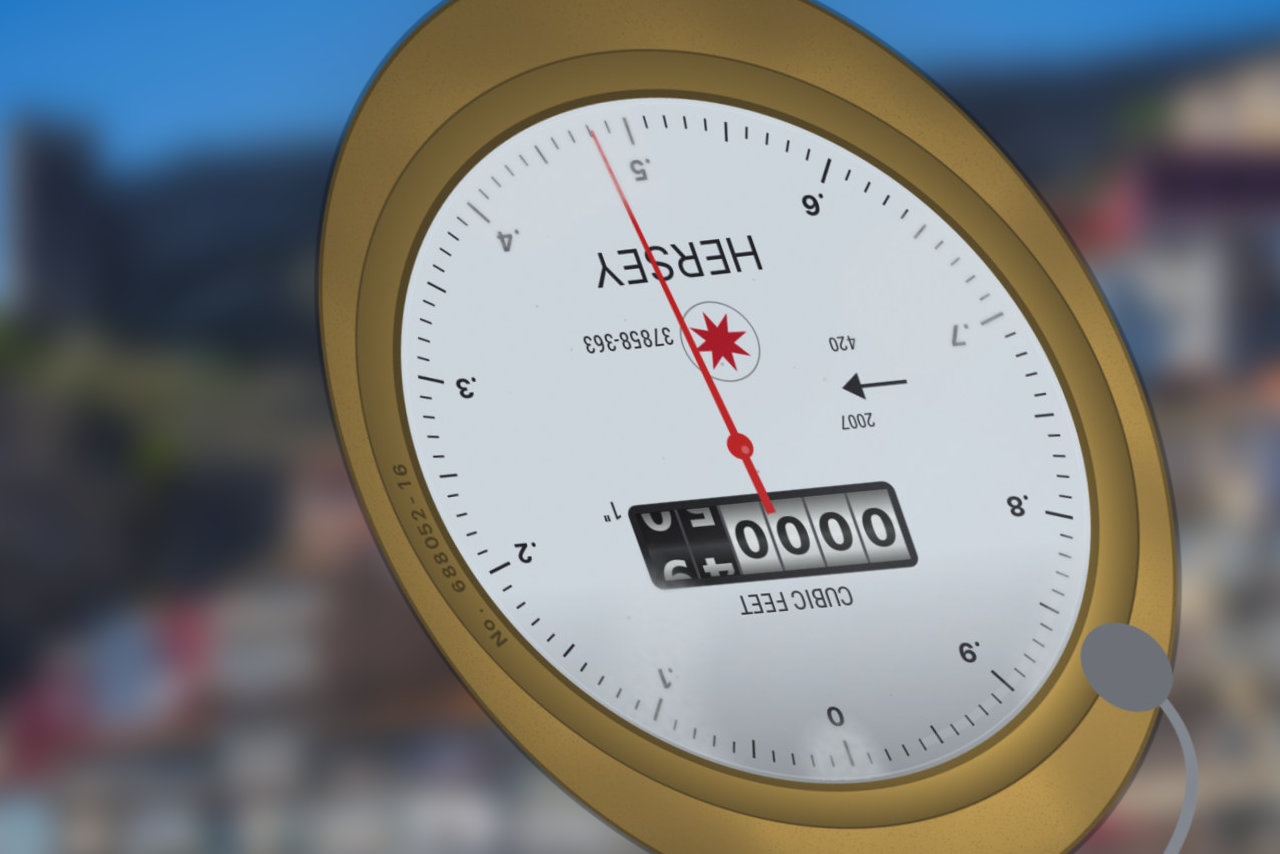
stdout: 49.48 ft³
